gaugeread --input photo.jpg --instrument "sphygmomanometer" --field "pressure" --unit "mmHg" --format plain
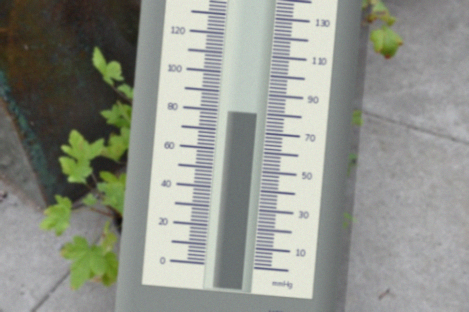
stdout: 80 mmHg
